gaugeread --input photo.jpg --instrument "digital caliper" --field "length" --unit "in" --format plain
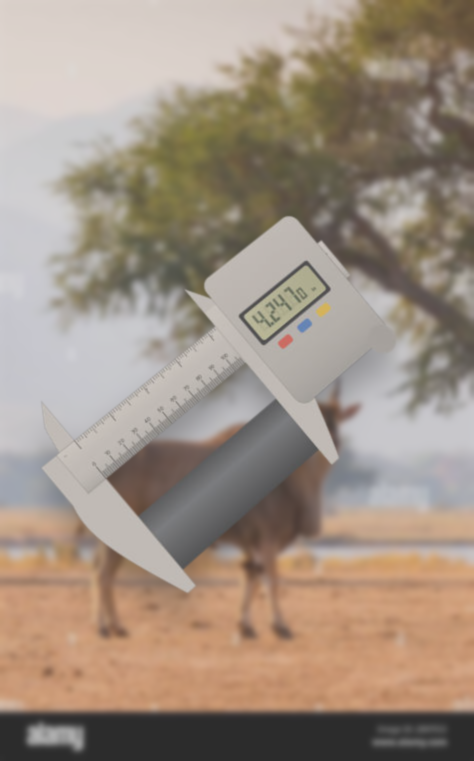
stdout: 4.2470 in
